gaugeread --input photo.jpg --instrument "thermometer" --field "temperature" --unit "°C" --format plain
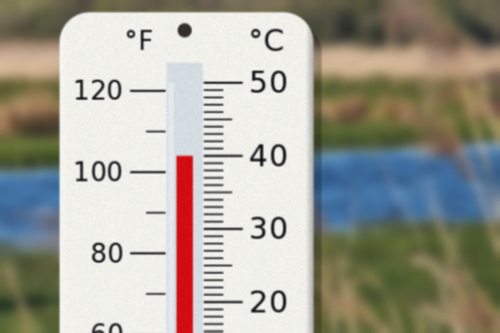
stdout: 40 °C
